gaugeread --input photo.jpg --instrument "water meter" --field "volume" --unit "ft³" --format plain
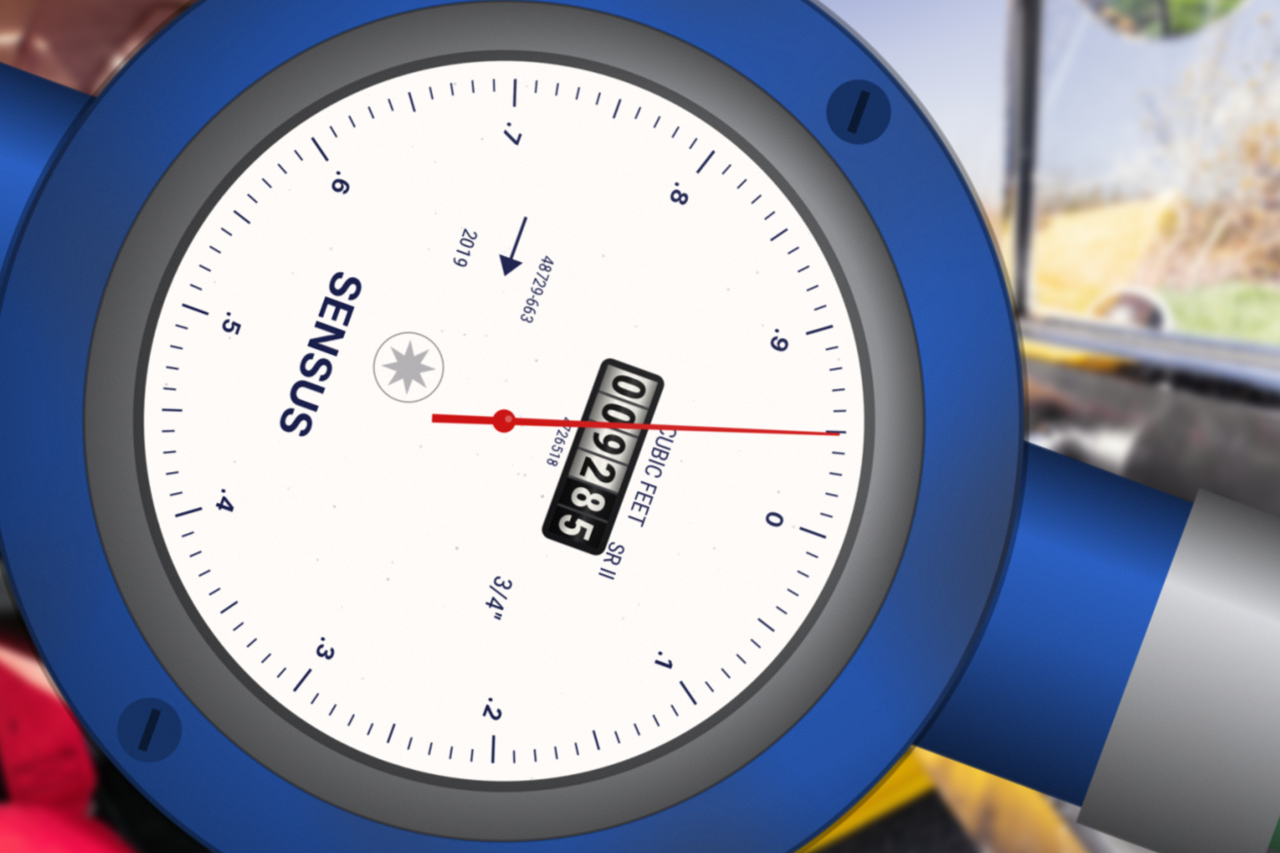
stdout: 9284.95 ft³
